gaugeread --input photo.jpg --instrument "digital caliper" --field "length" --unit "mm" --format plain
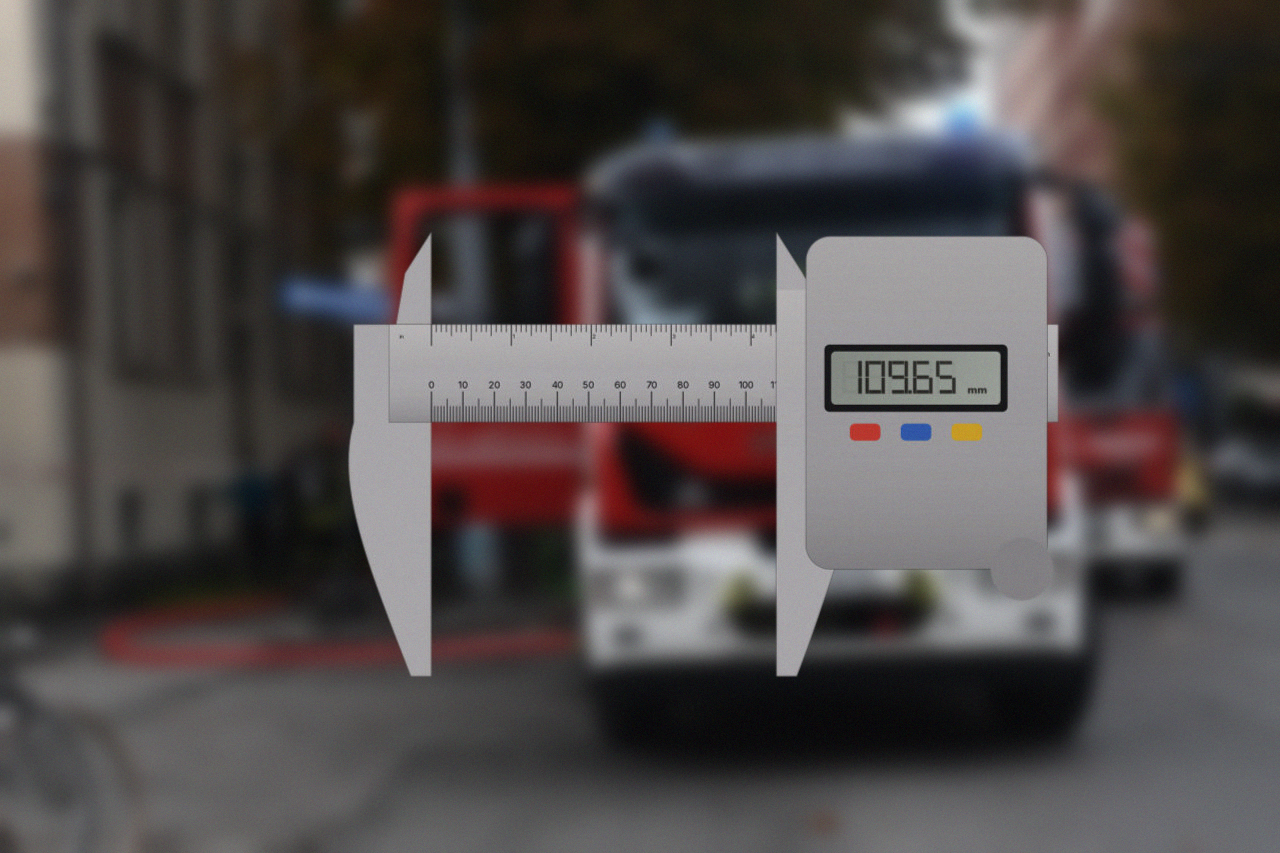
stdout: 109.65 mm
